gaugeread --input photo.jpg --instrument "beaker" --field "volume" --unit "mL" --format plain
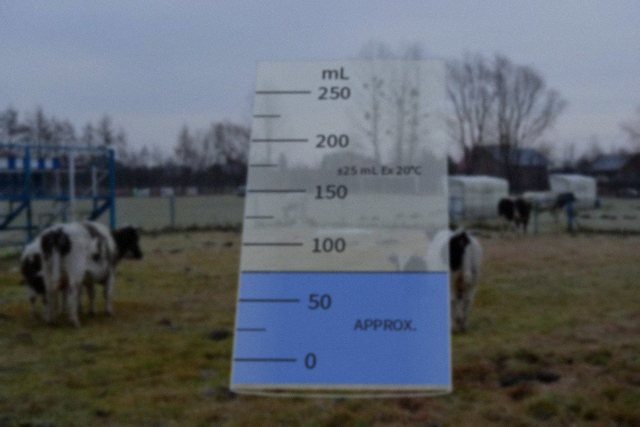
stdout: 75 mL
